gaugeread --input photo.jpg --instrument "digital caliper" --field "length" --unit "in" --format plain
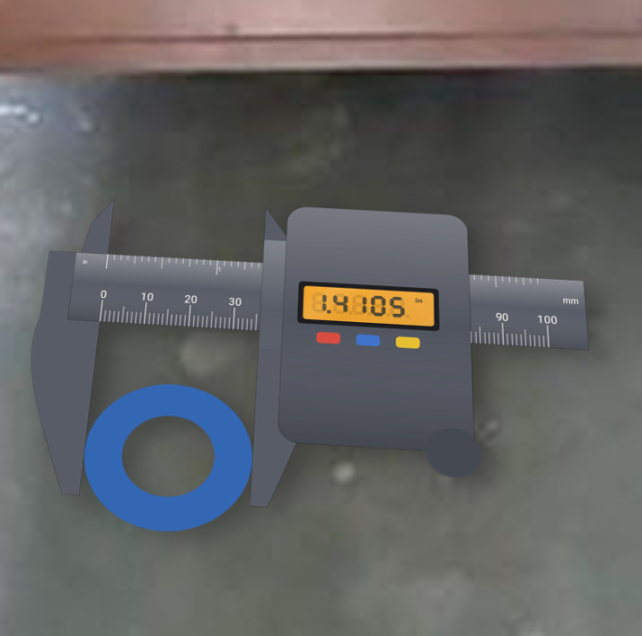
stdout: 1.4105 in
